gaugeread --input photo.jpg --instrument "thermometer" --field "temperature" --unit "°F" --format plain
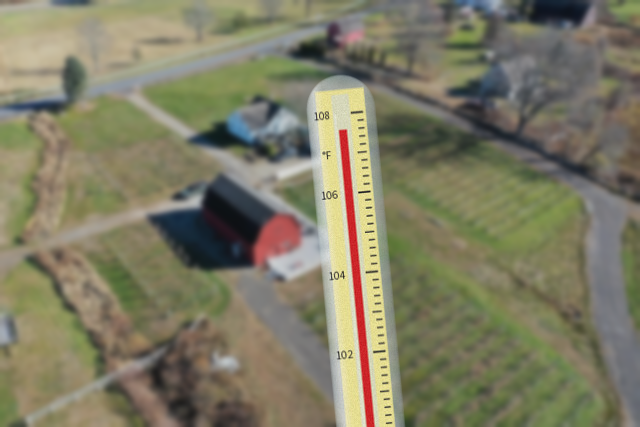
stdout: 107.6 °F
